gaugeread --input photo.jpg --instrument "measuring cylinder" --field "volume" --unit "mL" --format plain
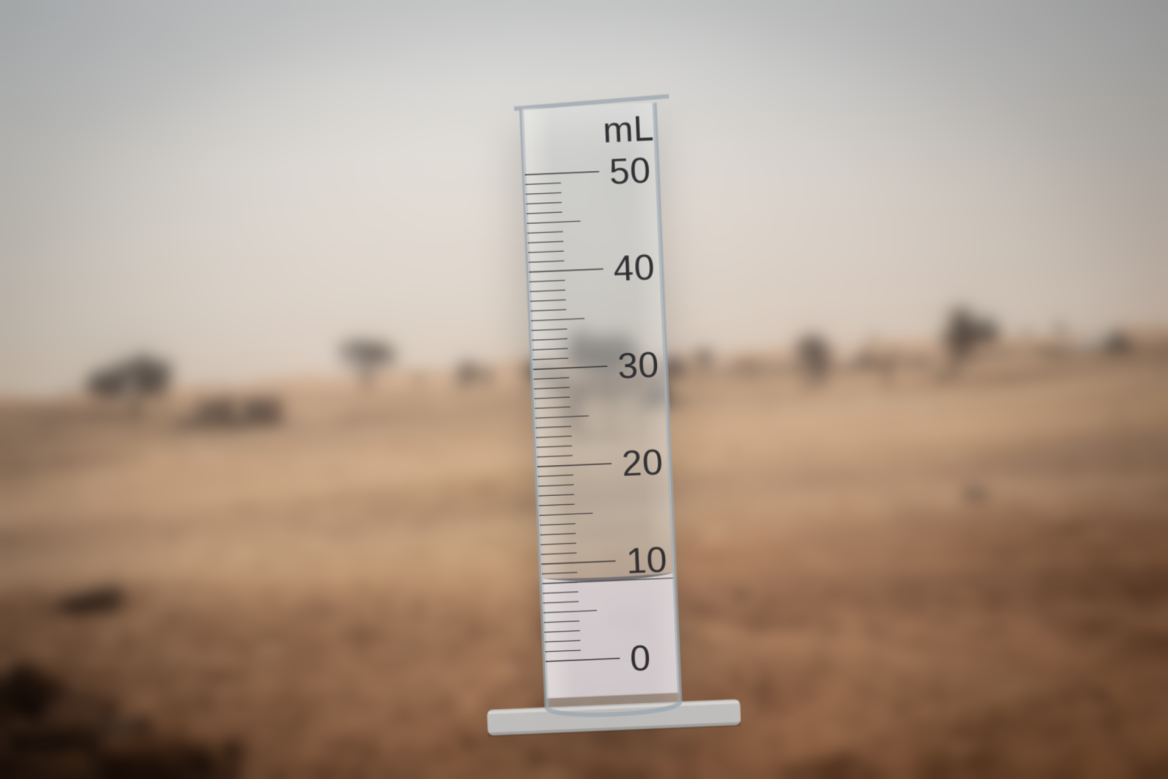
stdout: 8 mL
